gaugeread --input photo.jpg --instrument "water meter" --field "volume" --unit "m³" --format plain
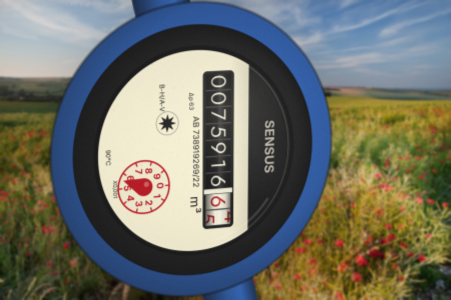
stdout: 75916.645 m³
